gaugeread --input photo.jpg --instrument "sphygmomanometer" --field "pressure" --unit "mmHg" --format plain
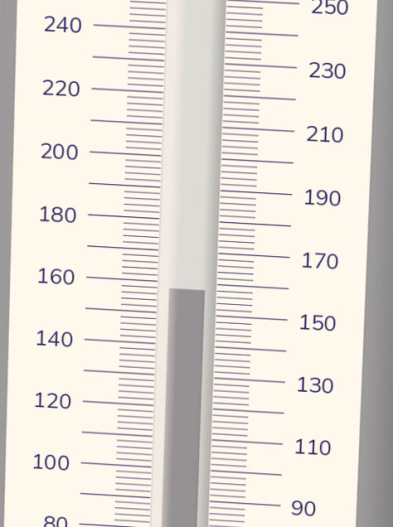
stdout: 158 mmHg
